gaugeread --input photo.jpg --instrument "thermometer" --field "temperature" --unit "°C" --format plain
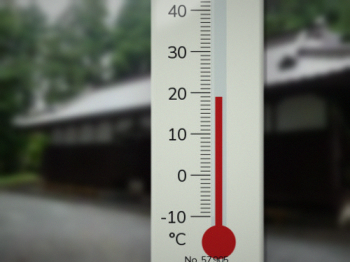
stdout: 19 °C
